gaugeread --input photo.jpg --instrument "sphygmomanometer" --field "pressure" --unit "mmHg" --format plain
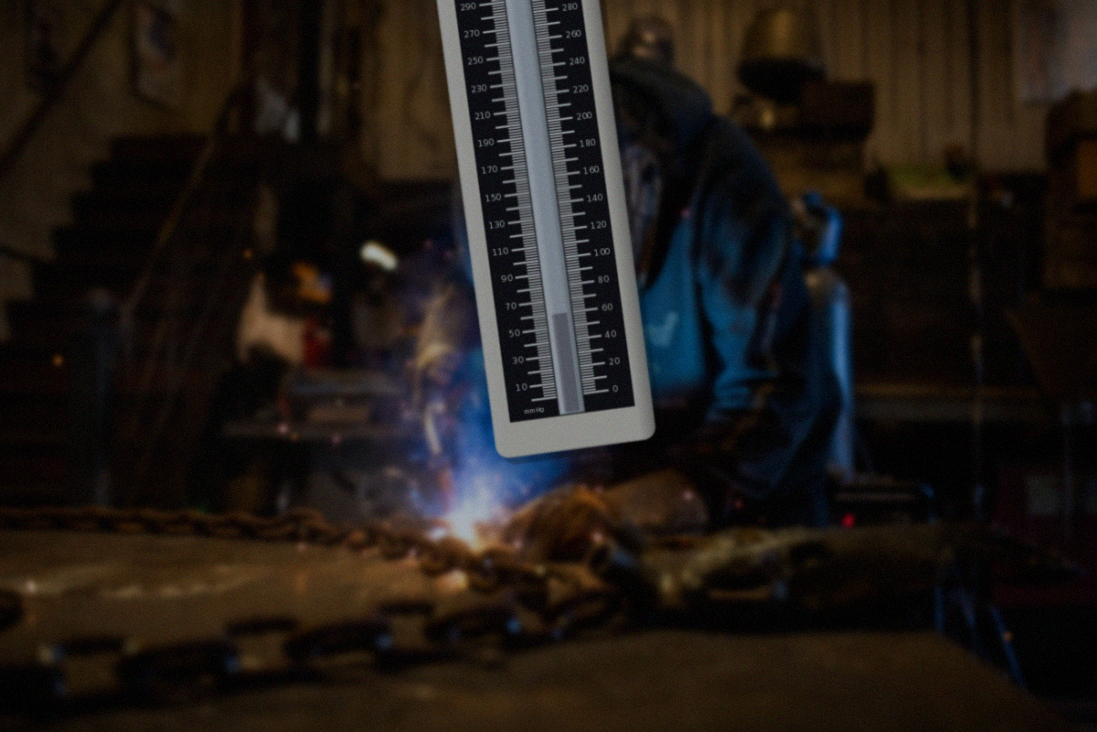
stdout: 60 mmHg
